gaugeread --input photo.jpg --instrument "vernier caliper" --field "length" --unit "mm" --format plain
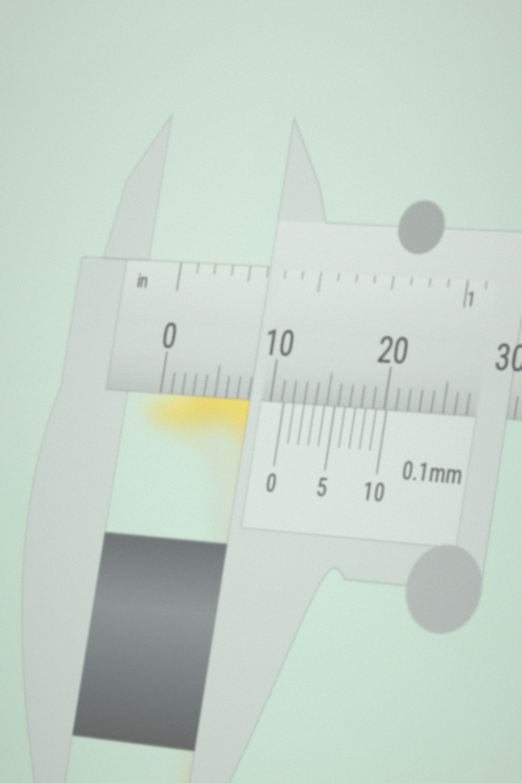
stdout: 11.2 mm
